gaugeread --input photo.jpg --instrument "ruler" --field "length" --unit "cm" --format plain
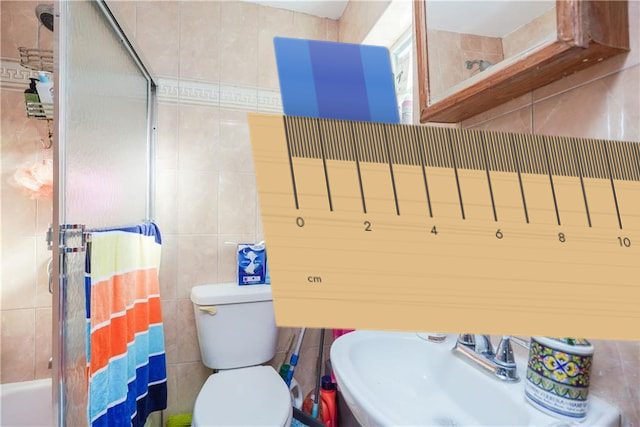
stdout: 3.5 cm
